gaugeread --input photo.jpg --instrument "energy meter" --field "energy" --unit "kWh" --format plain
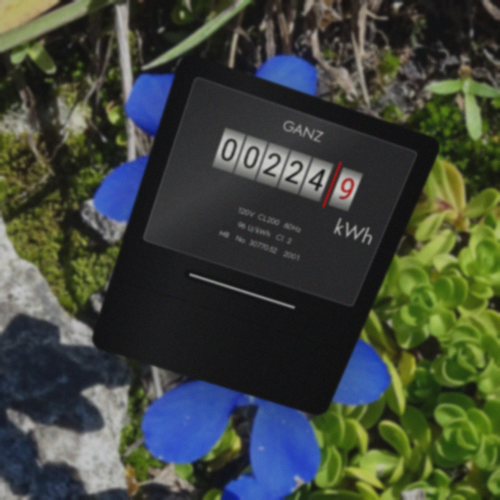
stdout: 224.9 kWh
